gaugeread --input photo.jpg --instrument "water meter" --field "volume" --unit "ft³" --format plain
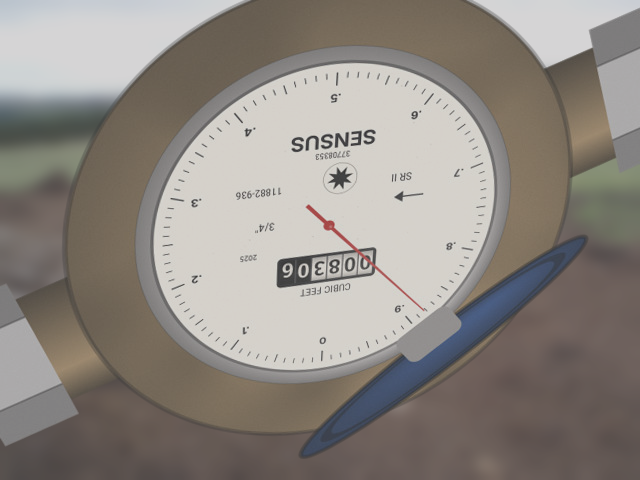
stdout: 8305.88 ft³
